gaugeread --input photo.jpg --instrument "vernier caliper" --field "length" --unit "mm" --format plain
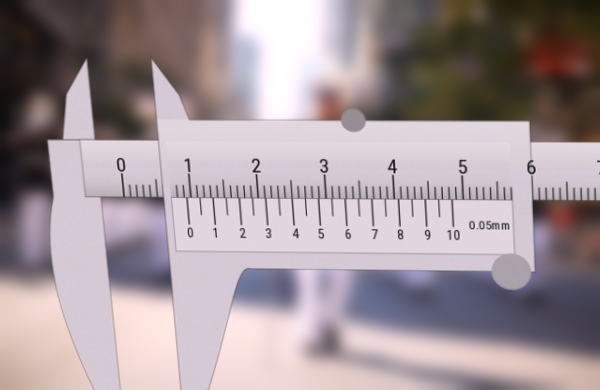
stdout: 9.4 mm
